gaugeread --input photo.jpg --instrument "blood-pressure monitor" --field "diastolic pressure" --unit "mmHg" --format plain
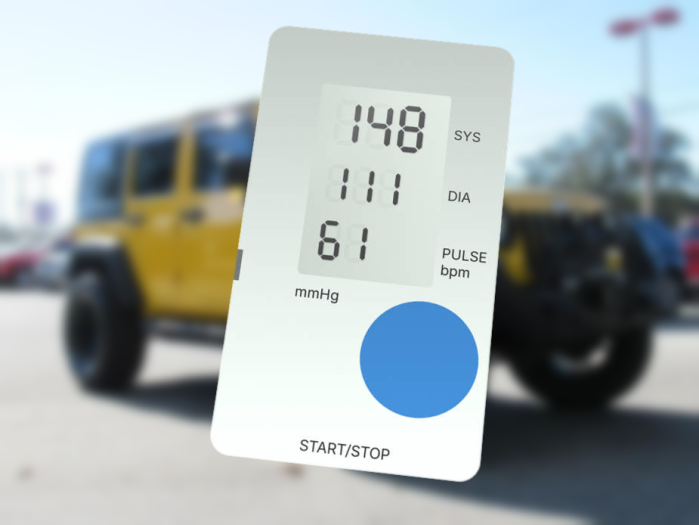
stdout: 111 mmHg
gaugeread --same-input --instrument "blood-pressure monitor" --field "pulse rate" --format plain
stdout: 61 bpm
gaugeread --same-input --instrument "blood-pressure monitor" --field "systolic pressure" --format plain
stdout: 148 mmHg
